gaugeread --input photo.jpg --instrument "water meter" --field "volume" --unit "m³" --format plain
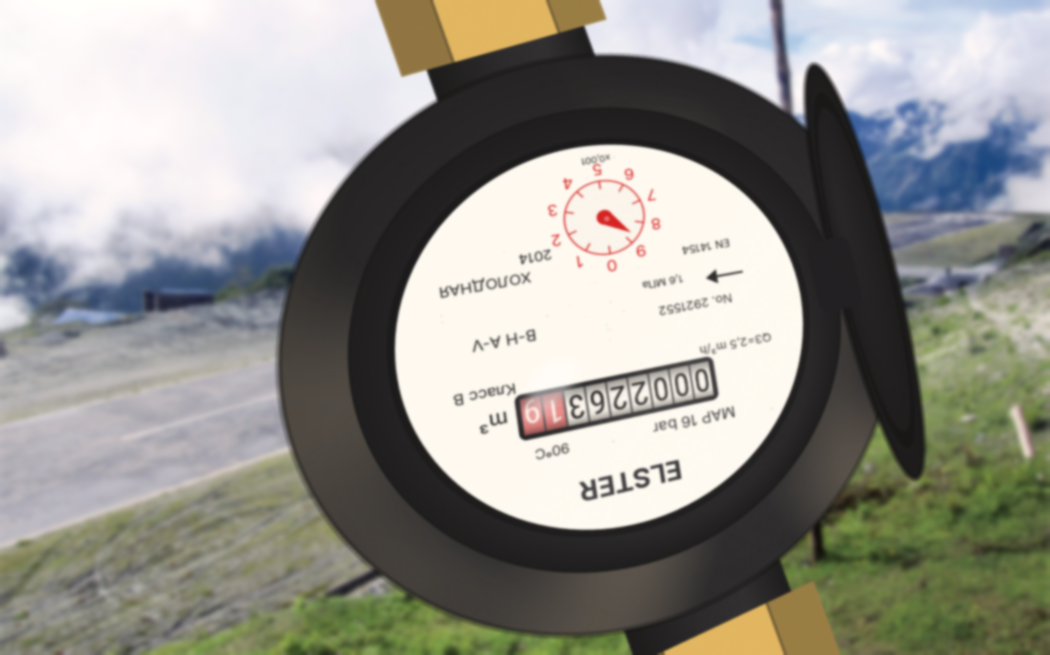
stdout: 2263.188 m³
